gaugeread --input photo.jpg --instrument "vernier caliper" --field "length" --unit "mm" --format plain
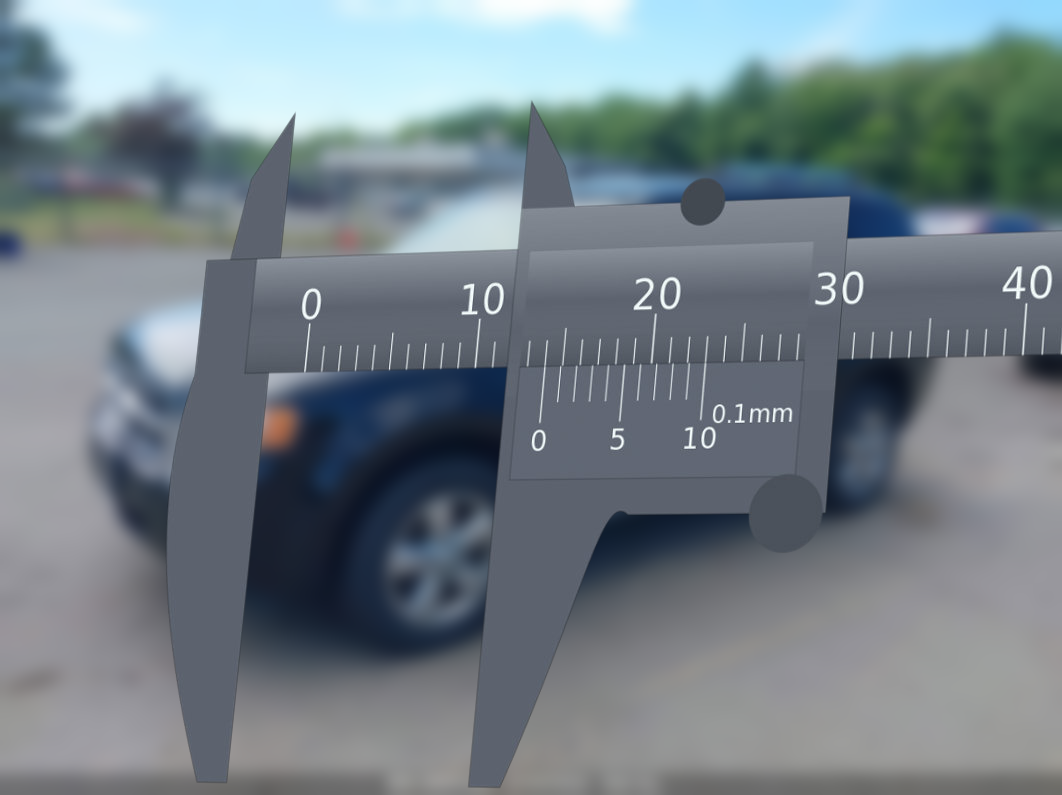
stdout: 14.0 mm
